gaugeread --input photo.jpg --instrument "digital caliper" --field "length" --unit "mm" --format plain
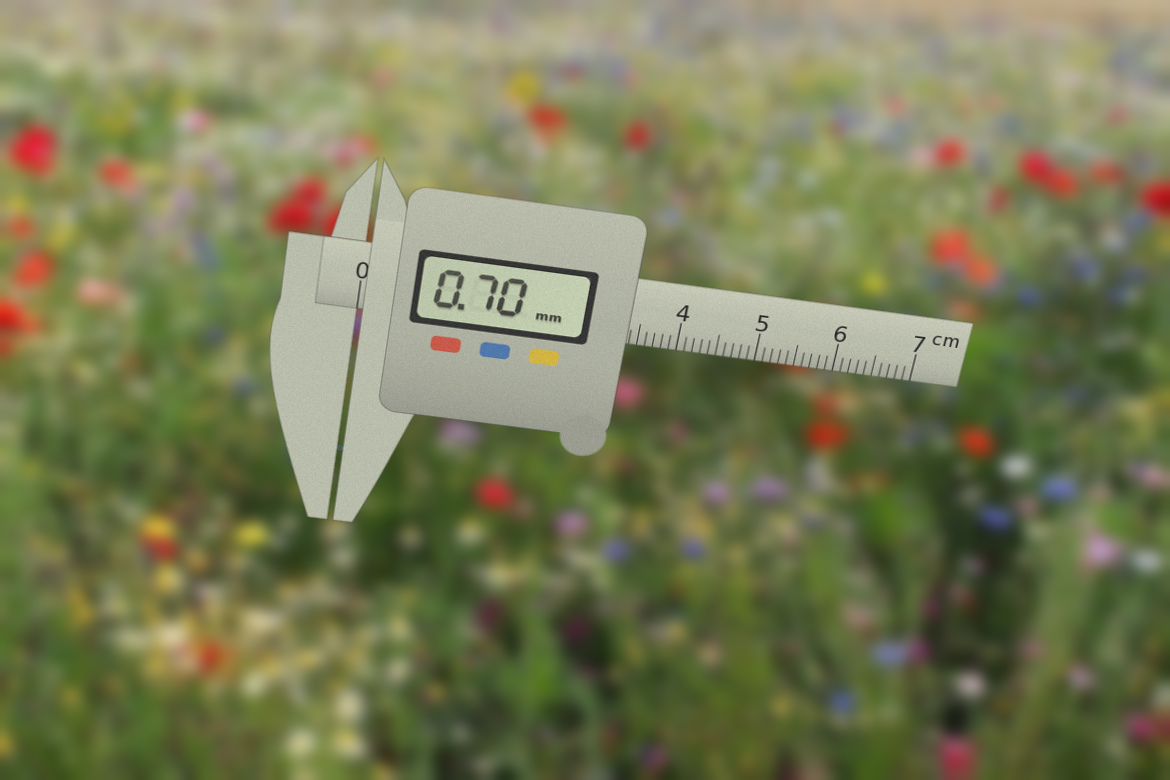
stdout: 0.70 mm
